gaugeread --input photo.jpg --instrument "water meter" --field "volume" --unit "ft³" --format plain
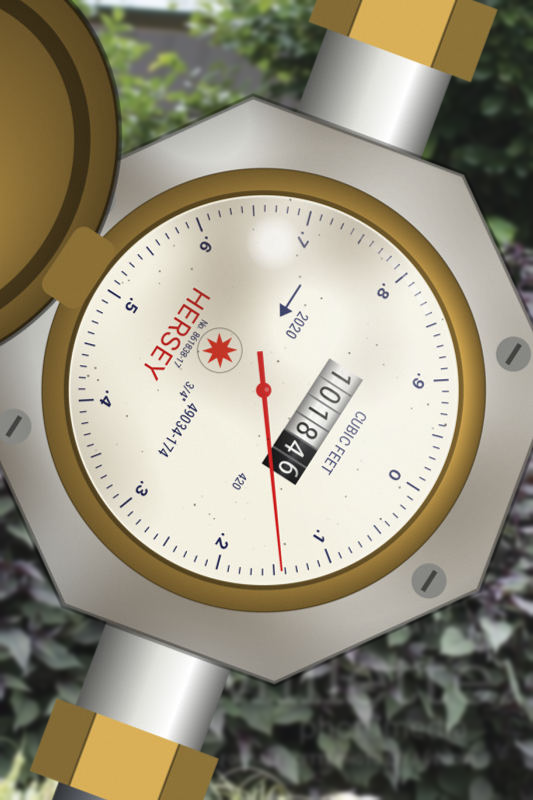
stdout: 101846.14 ft³
